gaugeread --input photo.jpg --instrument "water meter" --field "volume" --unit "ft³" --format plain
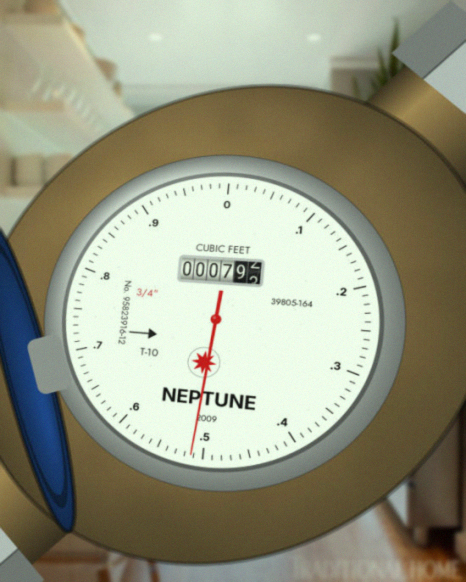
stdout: 792.51 ft³
